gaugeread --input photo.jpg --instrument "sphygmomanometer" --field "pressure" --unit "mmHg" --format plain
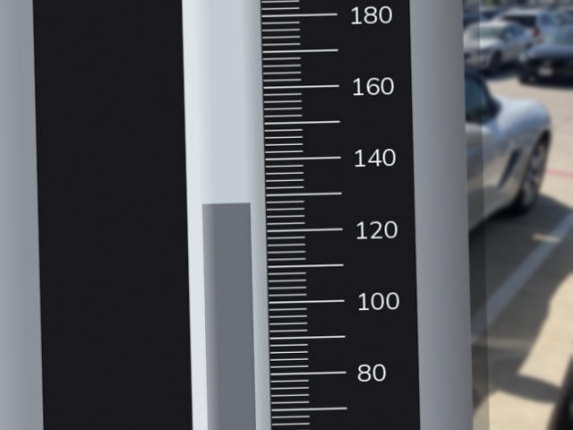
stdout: 128 mmHg
